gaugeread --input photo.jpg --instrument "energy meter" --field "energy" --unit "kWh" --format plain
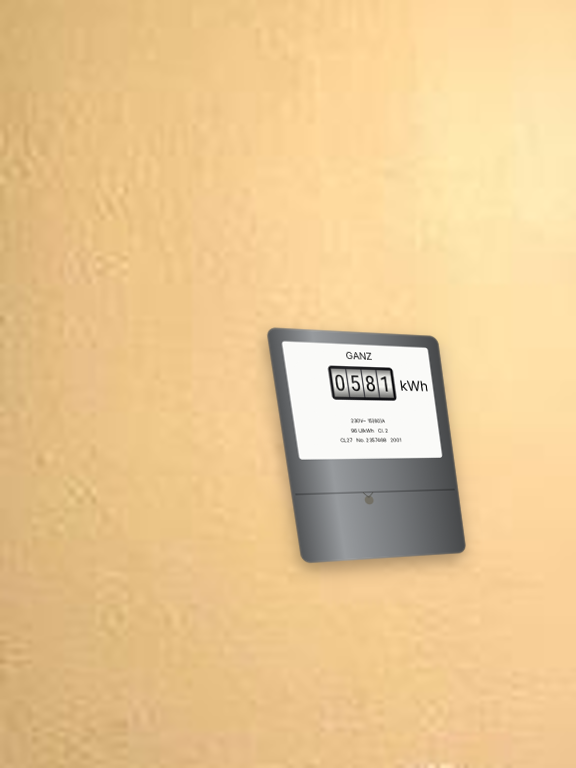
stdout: 581 kWh
